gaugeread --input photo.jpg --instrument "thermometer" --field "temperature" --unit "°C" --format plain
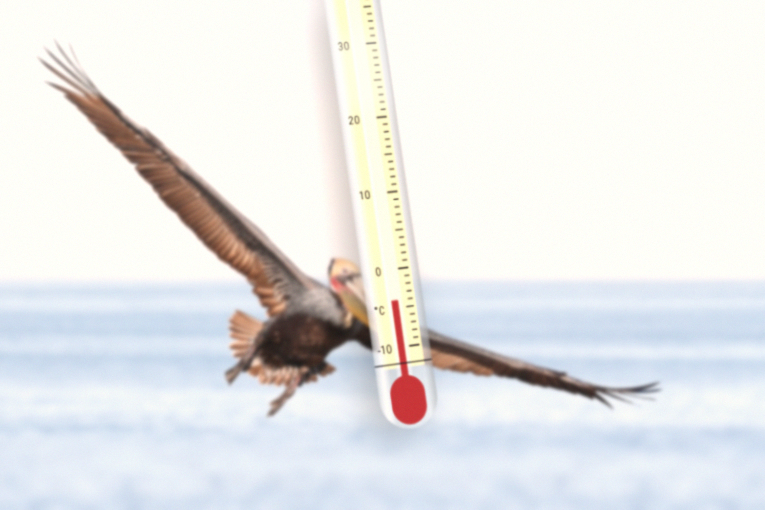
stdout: -4 °C
